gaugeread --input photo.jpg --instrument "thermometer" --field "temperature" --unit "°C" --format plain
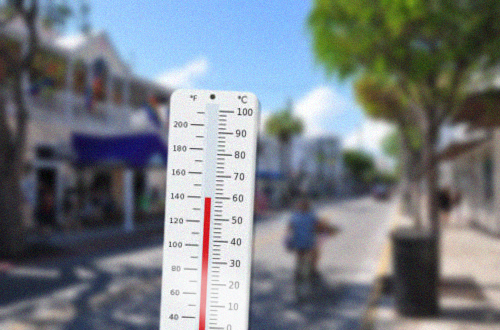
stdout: 60 °C
